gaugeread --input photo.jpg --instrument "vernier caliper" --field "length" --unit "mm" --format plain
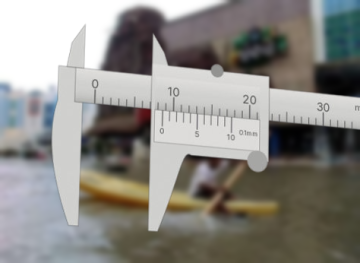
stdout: 8.6 mm
